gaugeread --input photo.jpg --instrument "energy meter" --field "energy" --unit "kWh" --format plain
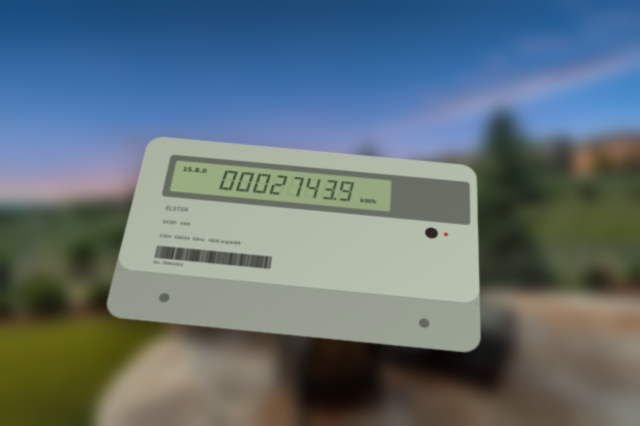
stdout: 2743.9 kWh
